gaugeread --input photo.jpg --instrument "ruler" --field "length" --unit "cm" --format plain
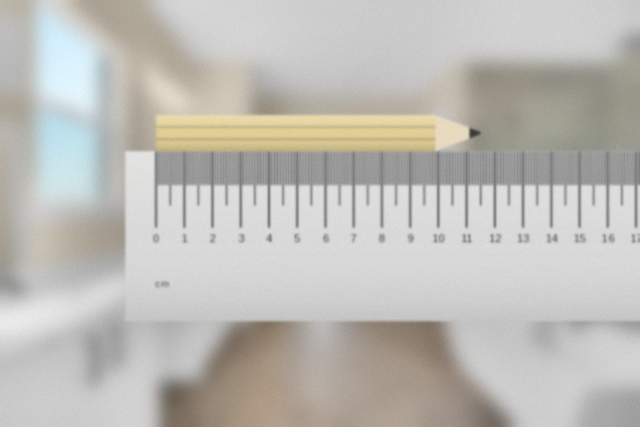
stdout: 11.5 cm
